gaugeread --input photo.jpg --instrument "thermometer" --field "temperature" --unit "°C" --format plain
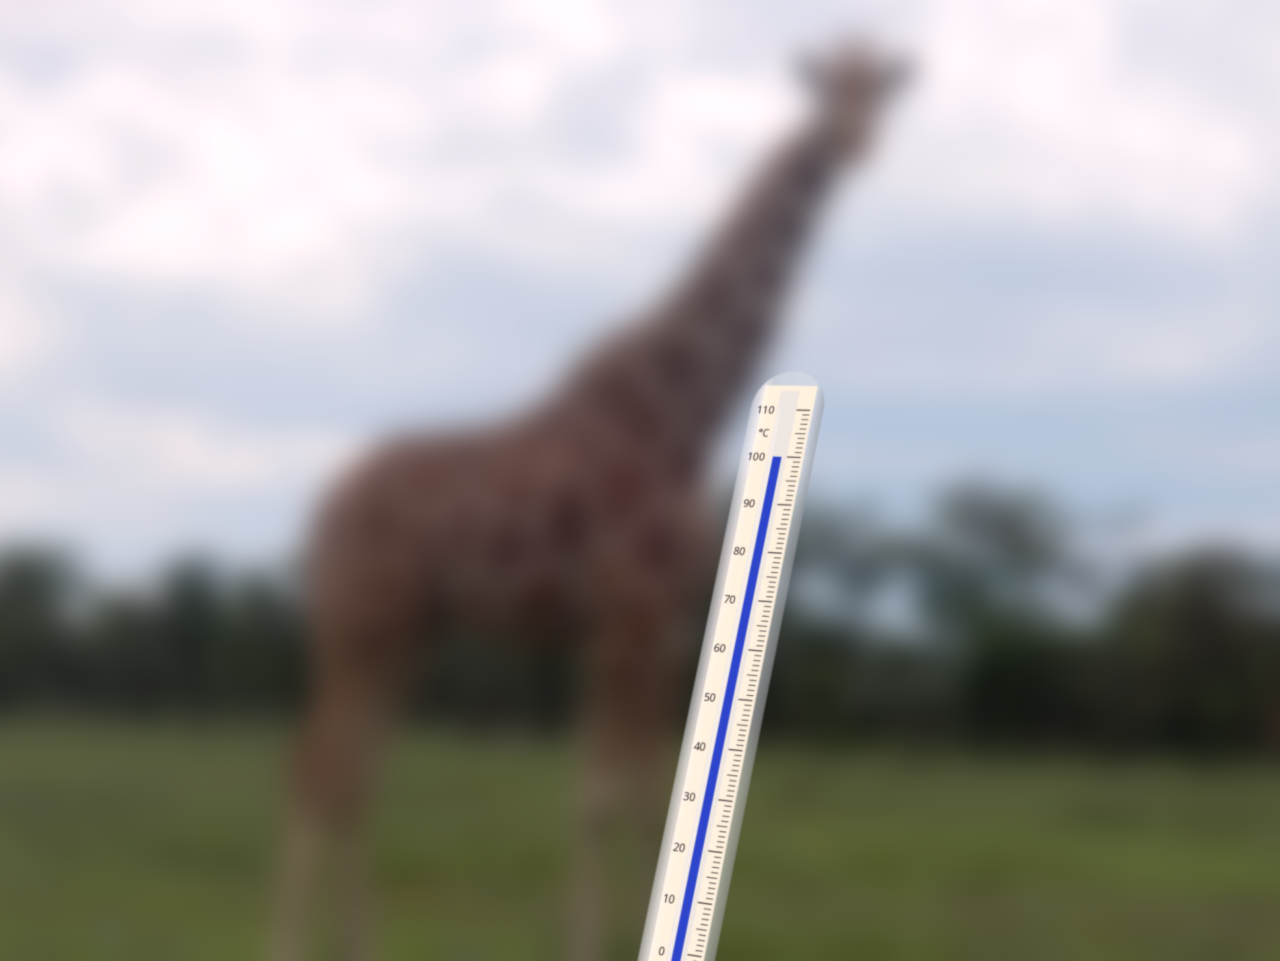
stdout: 100 °C
